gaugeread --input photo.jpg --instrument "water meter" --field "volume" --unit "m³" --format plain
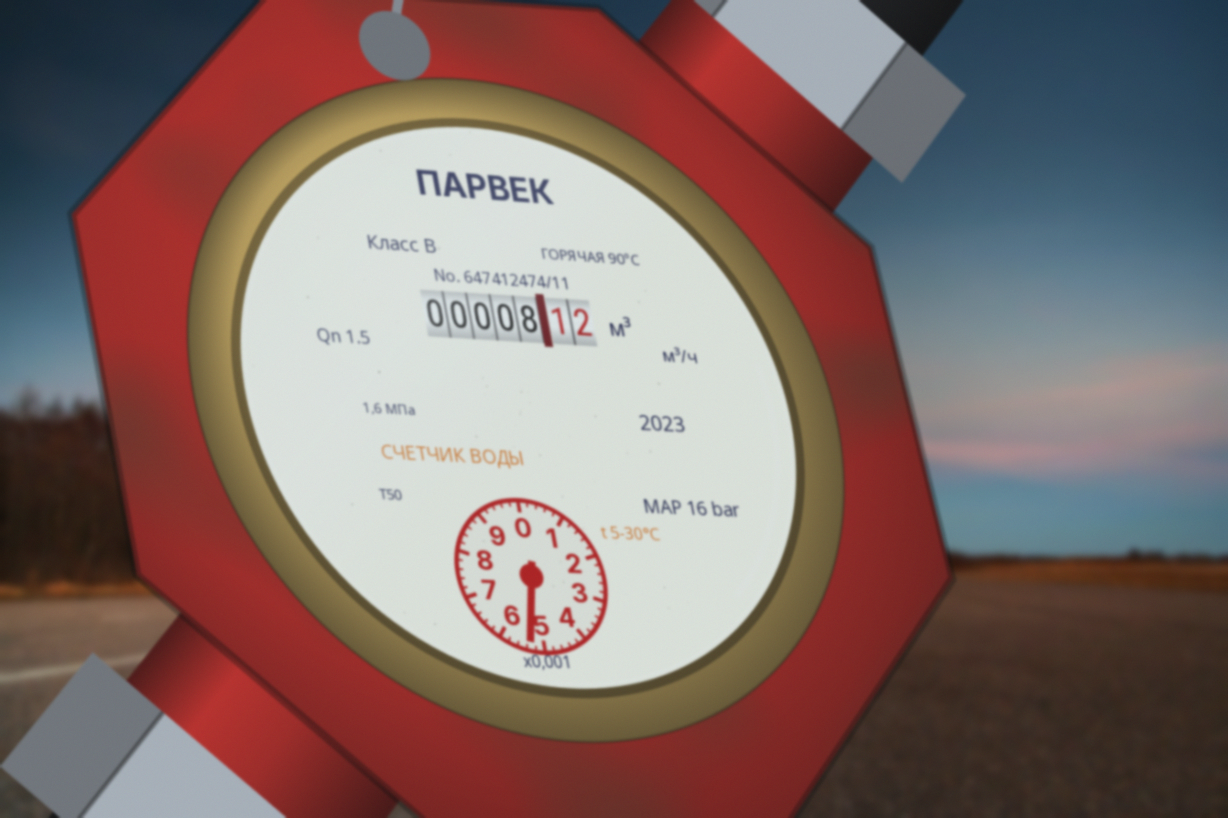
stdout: 8.125 m³
